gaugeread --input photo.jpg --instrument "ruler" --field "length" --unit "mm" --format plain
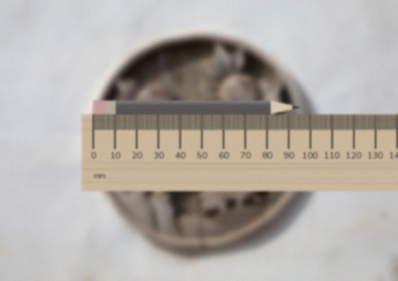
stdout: 95 mm
